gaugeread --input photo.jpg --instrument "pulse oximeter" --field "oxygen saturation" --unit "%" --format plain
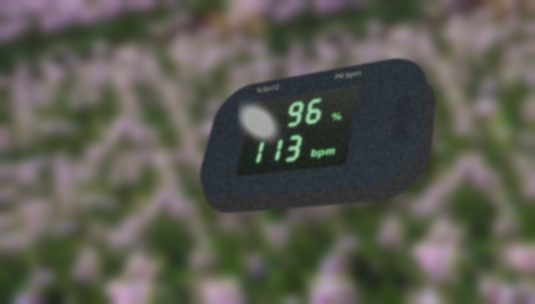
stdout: 96 %
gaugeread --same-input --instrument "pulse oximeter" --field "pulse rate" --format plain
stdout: 113 bpm
